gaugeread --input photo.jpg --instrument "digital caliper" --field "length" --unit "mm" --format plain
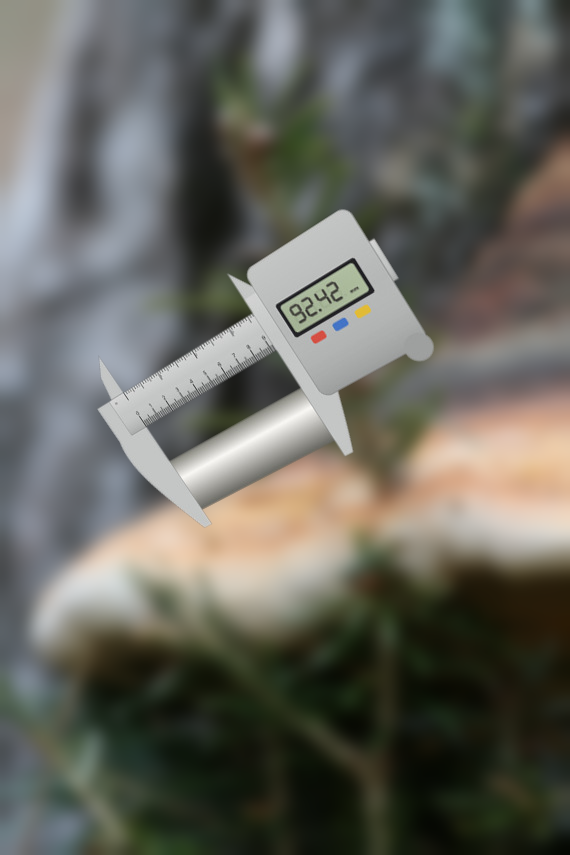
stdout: 92.42 mm
